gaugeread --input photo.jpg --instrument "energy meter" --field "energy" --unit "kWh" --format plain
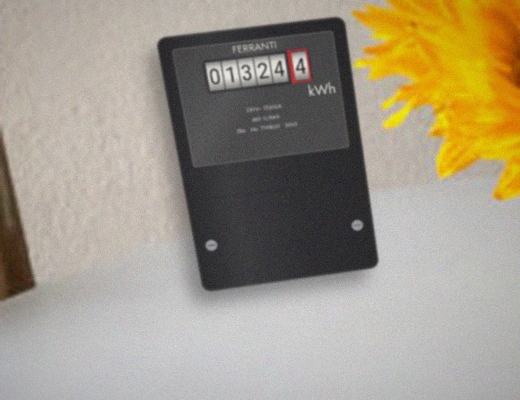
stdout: 1324.4 kWh
